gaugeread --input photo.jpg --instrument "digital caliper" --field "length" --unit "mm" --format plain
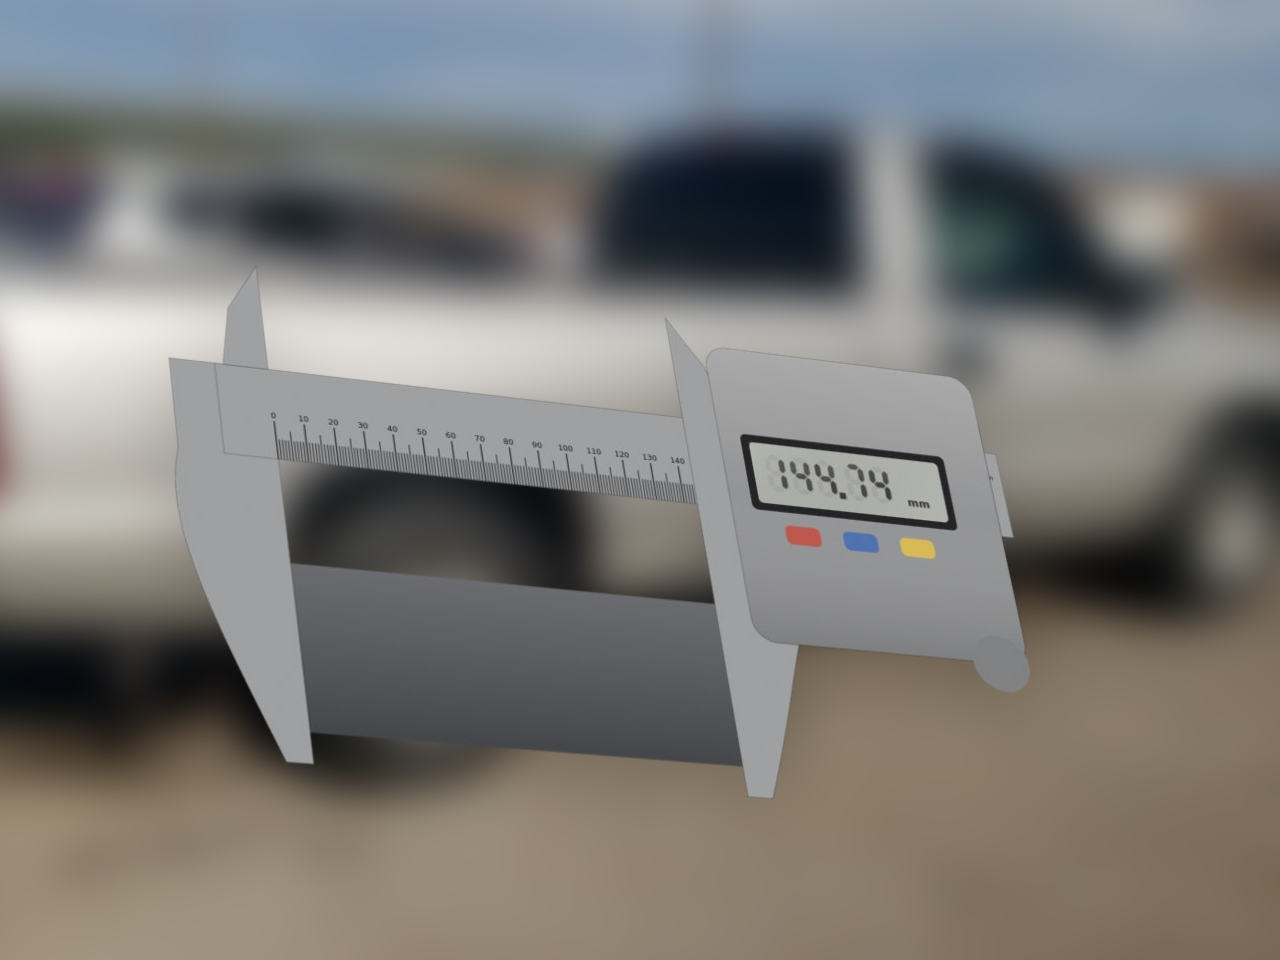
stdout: 144.74 mm
